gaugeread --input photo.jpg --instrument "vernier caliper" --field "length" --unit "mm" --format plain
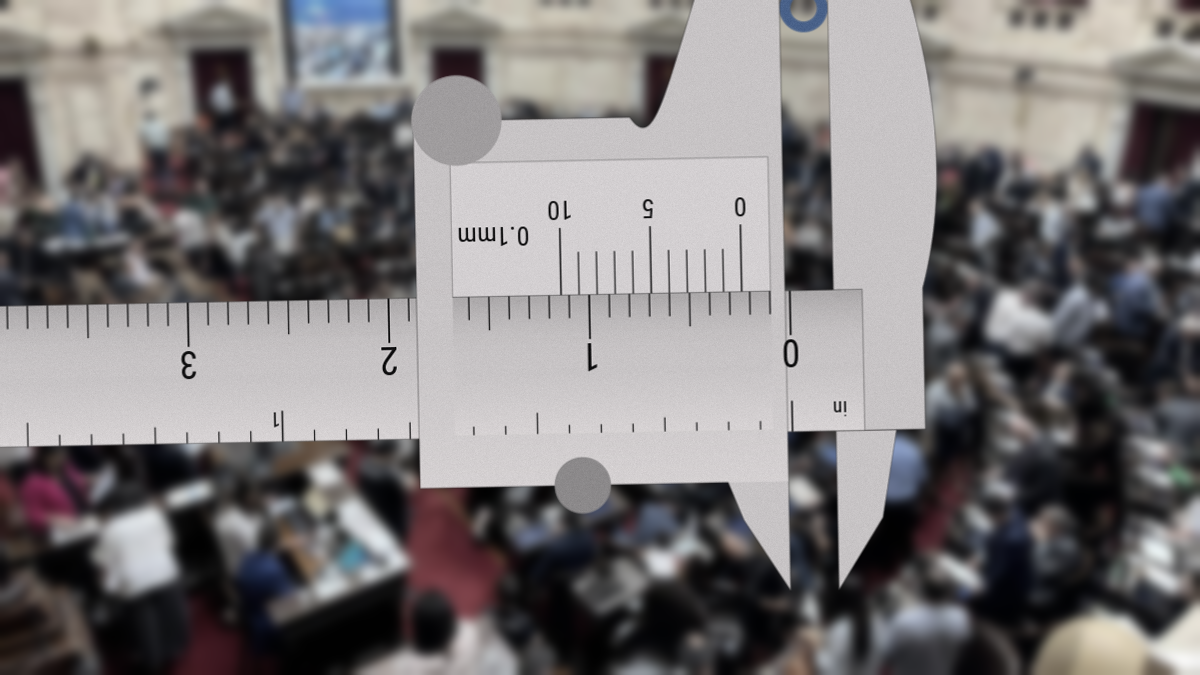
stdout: 2.4 mm
